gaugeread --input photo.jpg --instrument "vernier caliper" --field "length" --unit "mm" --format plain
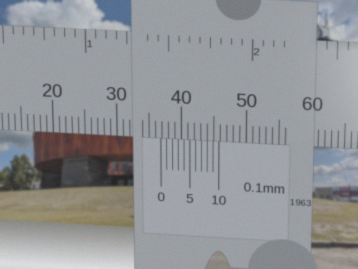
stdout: 36.8 mm
